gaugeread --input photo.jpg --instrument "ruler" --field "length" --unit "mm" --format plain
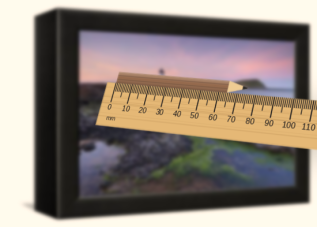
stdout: 75 mm
